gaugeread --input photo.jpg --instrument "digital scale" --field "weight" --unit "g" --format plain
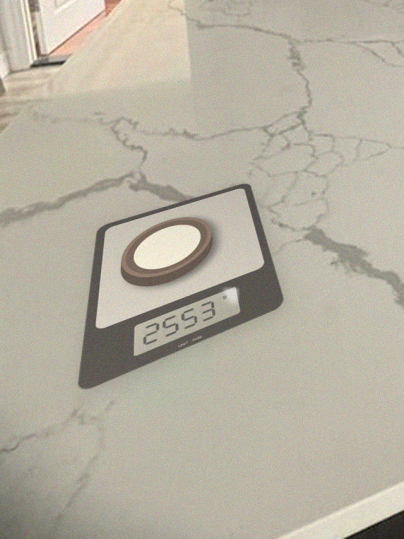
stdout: 2553 g
